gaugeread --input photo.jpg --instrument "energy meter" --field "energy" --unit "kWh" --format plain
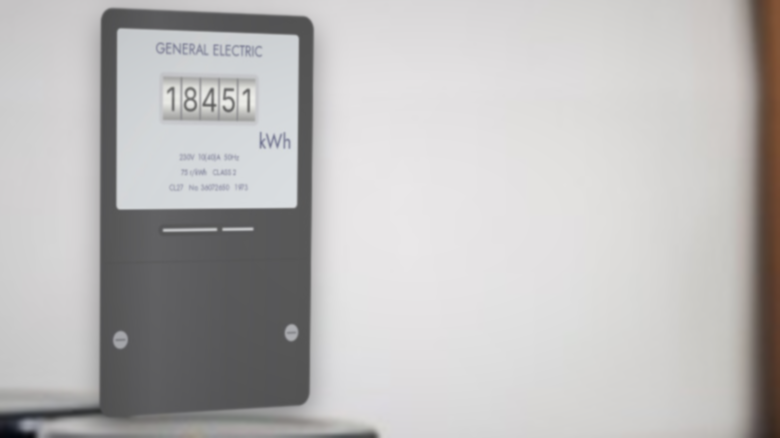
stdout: 18451 kWh
